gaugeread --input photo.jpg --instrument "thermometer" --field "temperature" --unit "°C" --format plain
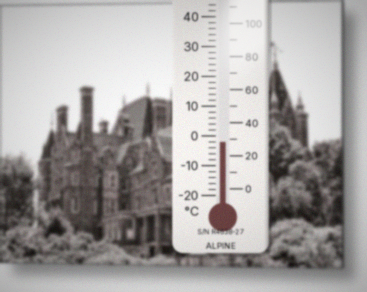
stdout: -2 °C
